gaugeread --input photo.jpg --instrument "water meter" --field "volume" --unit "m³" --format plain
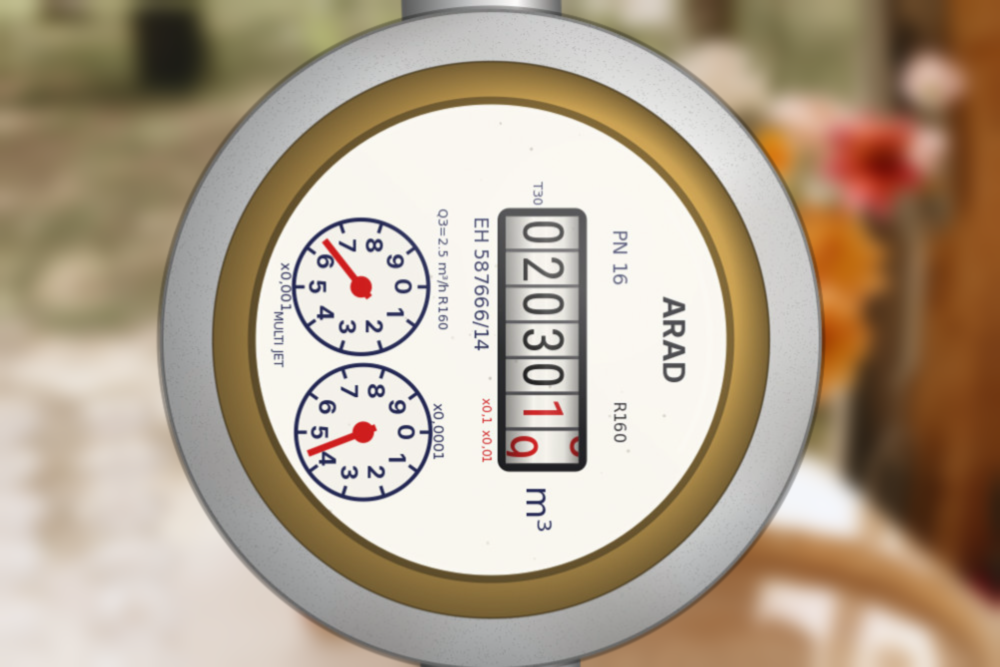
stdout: 2030.1864 m³
